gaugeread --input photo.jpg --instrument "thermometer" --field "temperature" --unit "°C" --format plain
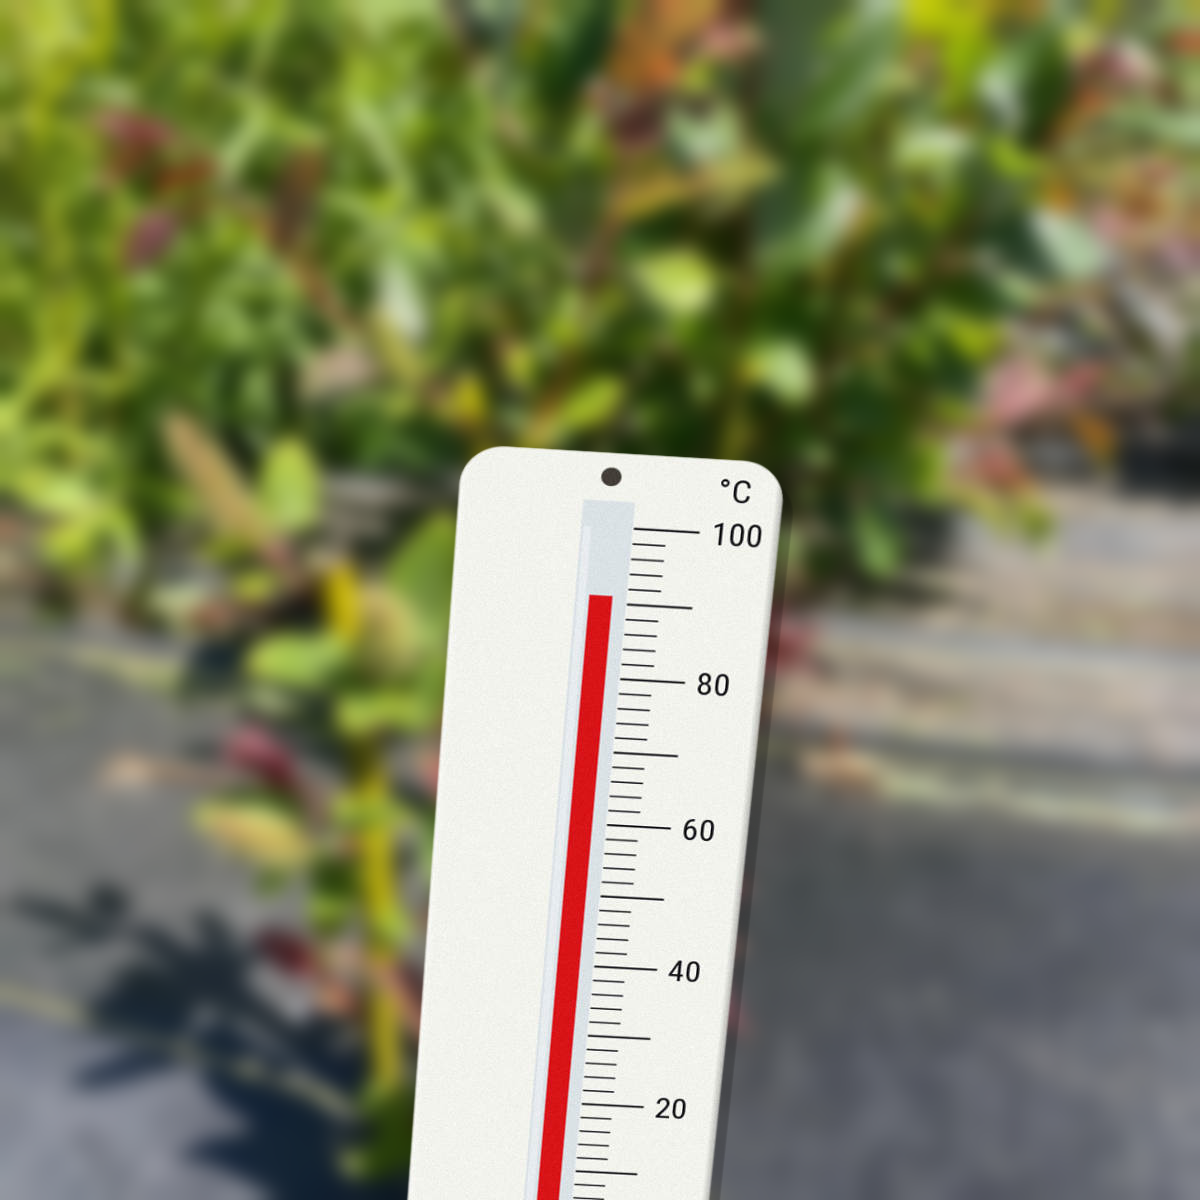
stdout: 91 °C
